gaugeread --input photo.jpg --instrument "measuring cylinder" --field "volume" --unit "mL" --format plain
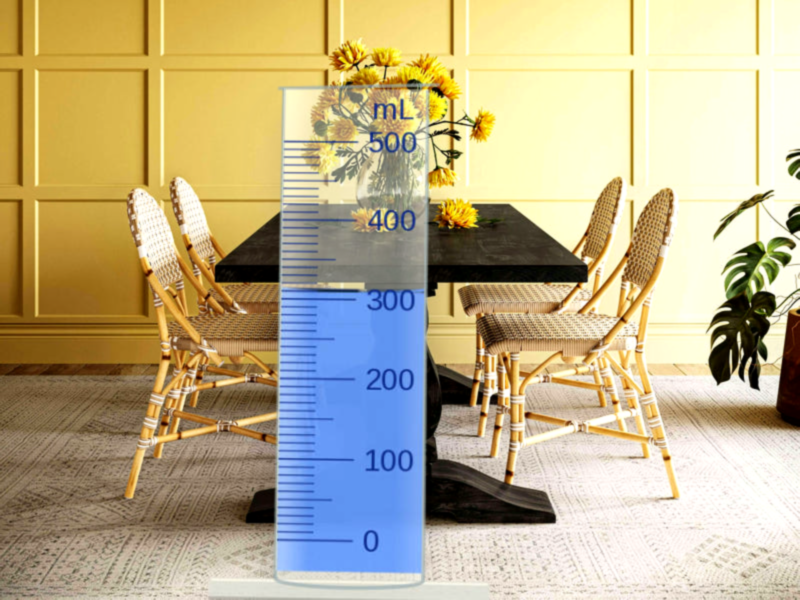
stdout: 310 mL
